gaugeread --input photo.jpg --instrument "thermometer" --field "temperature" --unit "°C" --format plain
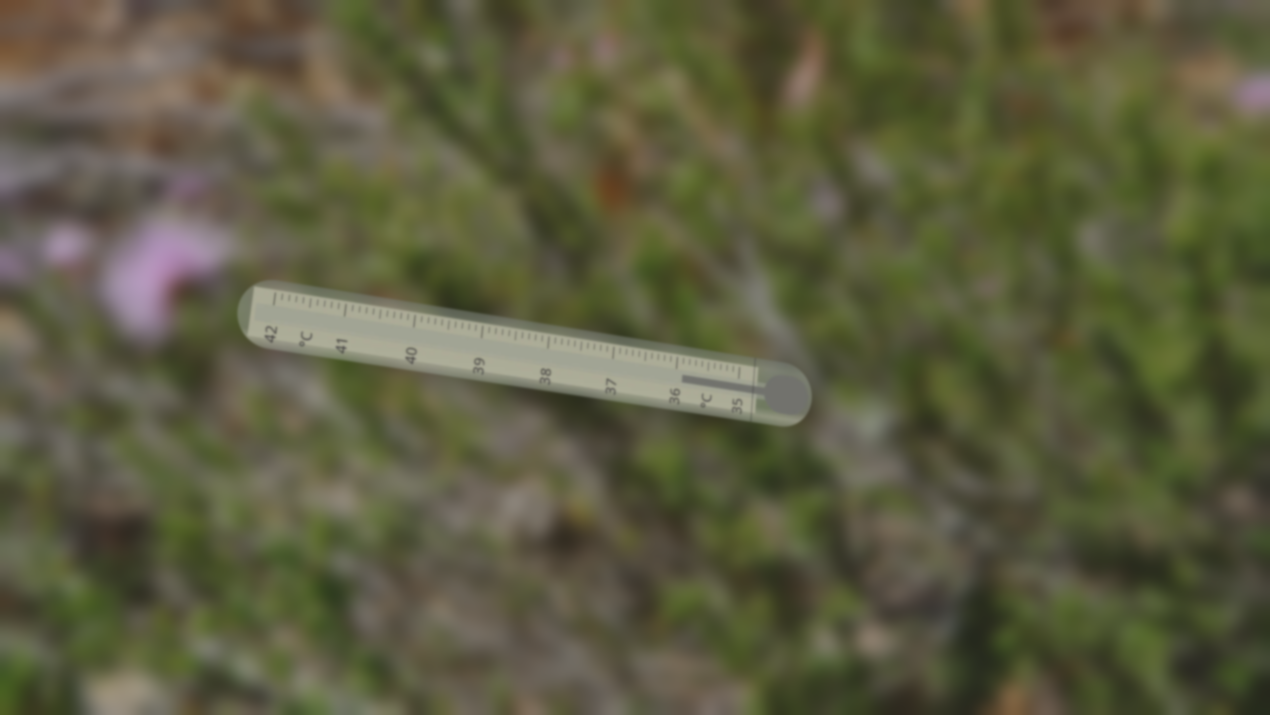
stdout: 35.9 °C
